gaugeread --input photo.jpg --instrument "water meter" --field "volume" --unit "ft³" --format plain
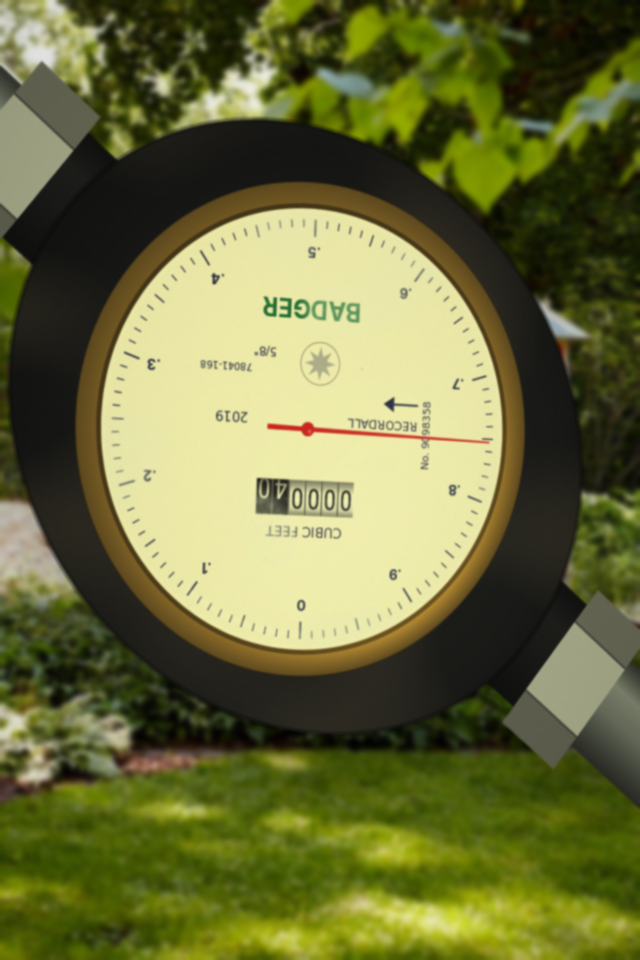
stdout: 39.75 ft³
